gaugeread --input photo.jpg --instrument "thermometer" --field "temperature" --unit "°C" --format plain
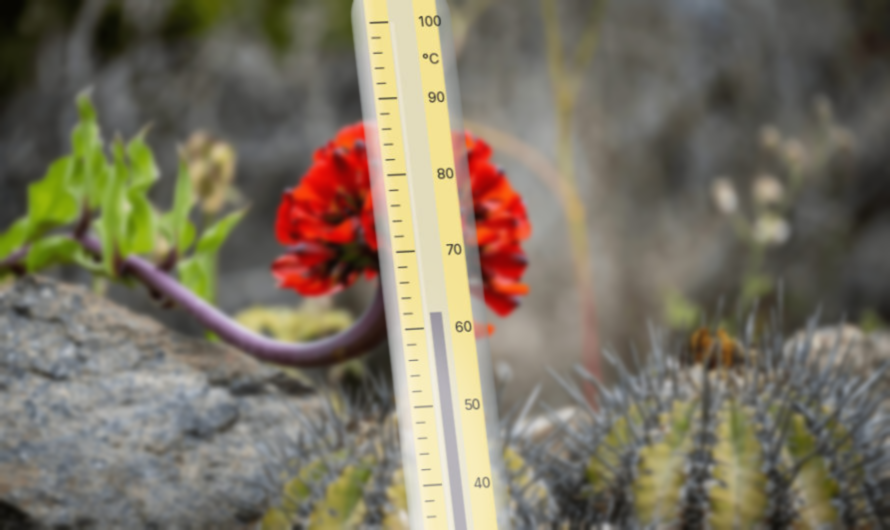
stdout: 62 °C
